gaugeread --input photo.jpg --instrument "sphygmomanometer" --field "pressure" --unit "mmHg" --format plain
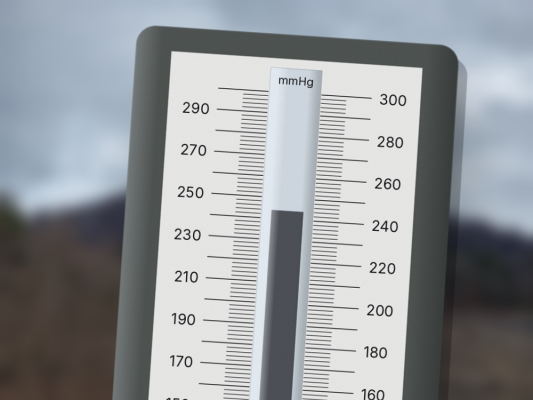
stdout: 244 mmHg
